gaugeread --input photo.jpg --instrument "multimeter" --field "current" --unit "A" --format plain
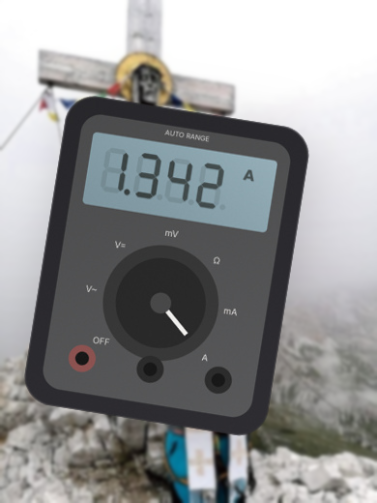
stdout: 1.342 A
